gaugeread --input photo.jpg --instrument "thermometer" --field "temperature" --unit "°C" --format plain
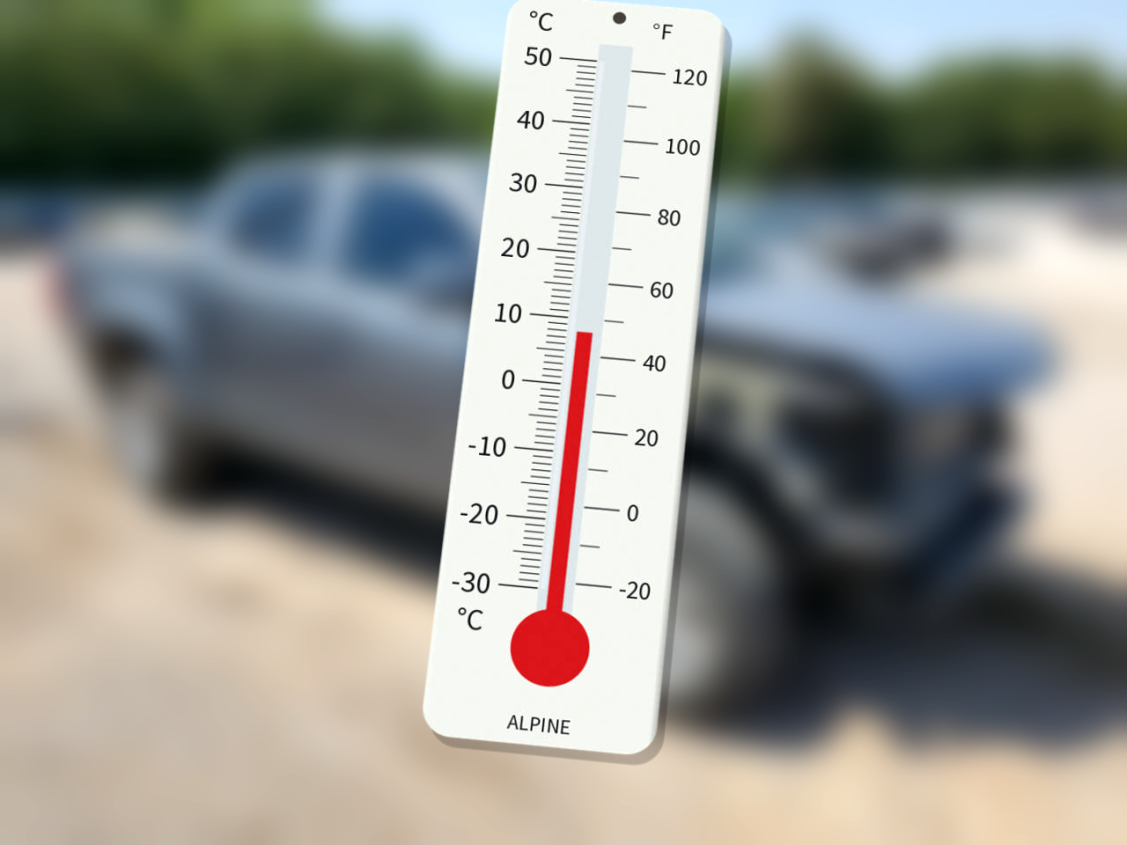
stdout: 8 °C
